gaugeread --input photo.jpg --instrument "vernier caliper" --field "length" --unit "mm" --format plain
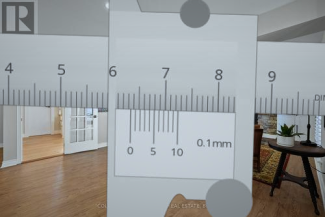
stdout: 63.4 mm
